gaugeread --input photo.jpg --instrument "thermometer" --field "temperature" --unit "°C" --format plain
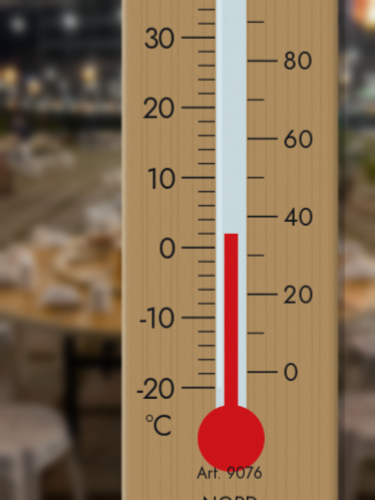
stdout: 2 °C
